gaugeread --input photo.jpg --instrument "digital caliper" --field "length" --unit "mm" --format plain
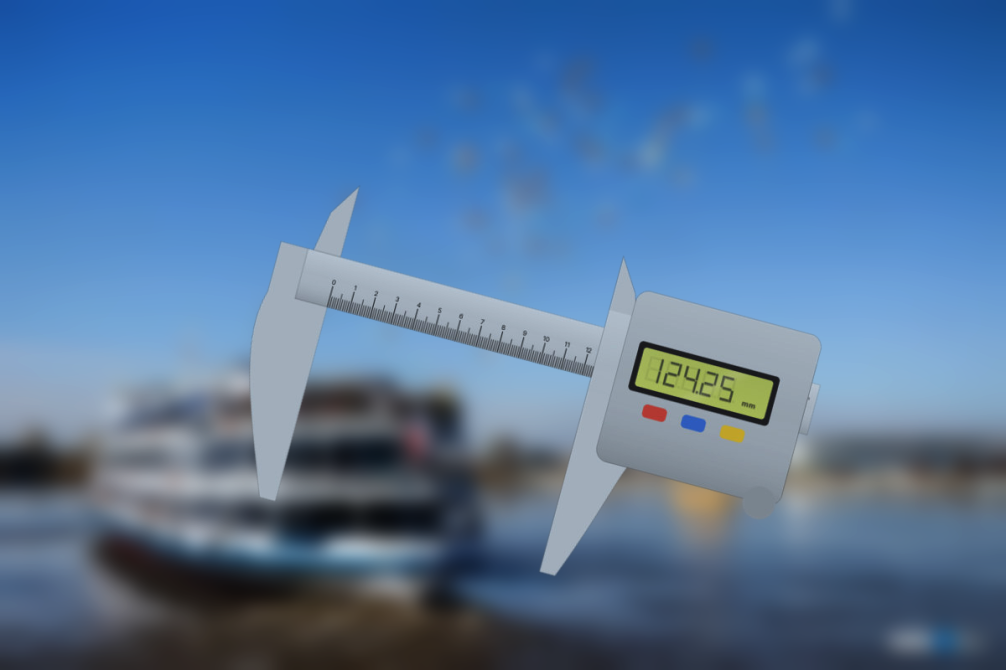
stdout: 124.25 mm
